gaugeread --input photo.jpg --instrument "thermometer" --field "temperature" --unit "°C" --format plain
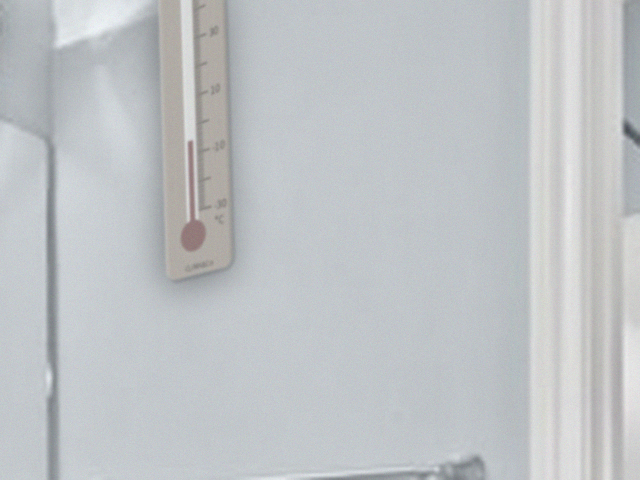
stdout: -5 °C
